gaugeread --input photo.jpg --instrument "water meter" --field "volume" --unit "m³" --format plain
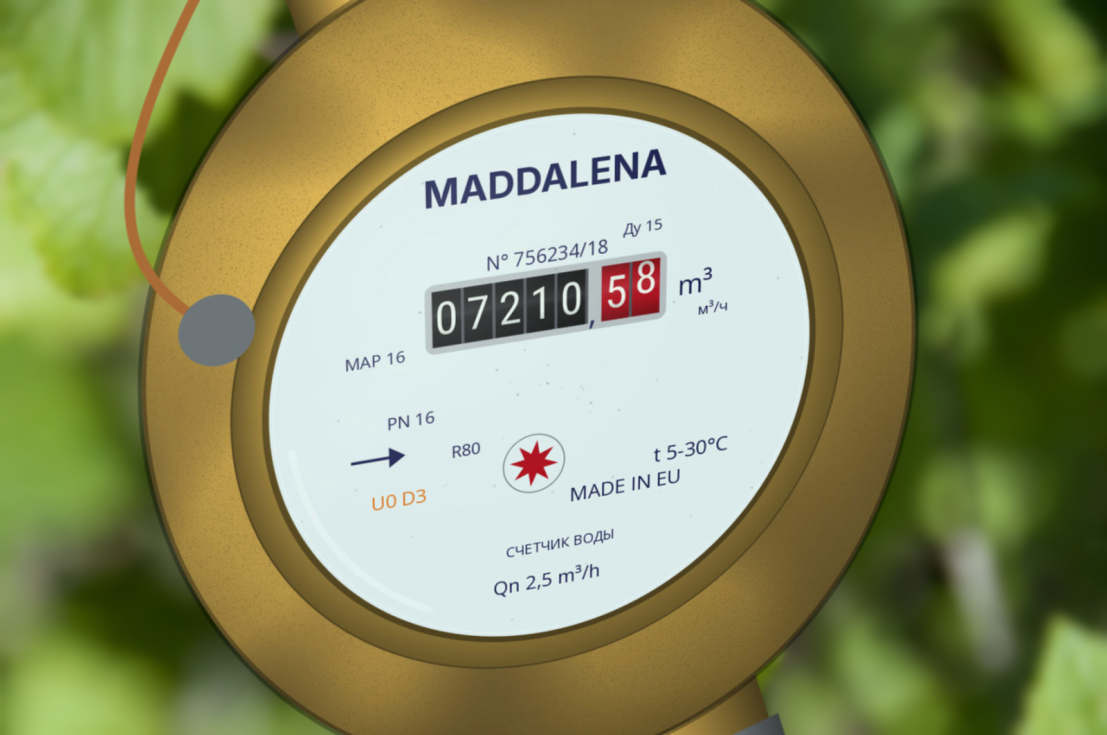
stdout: 7210.58 m³
